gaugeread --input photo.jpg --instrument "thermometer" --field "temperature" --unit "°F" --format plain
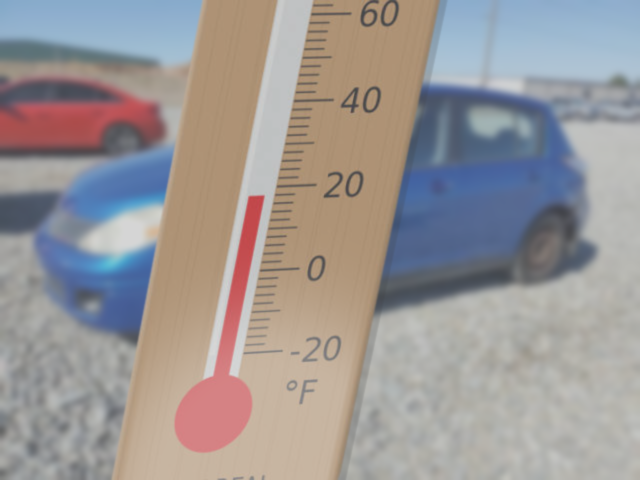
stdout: 18 °F
